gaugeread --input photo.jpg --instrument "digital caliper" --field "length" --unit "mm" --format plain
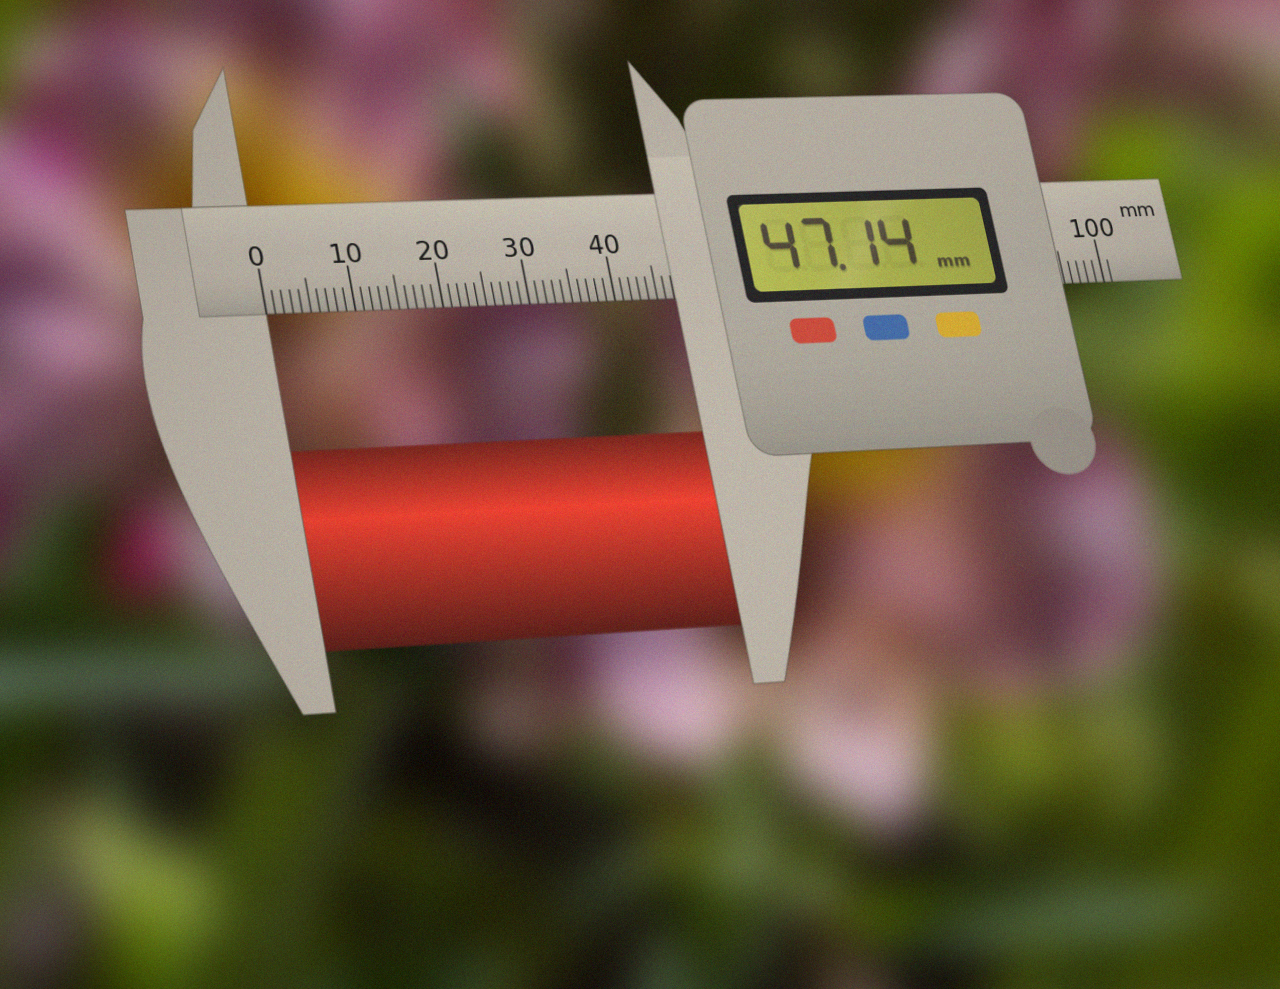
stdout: 47.14 mm
